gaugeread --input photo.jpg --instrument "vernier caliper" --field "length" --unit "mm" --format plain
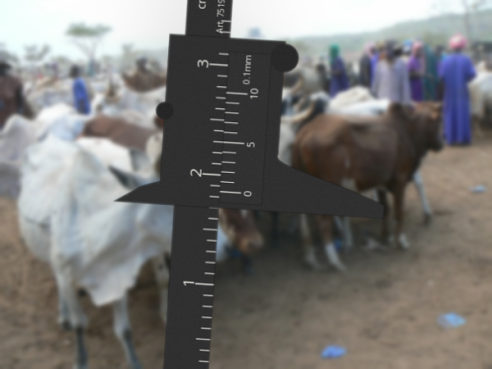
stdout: 18.5 mm
